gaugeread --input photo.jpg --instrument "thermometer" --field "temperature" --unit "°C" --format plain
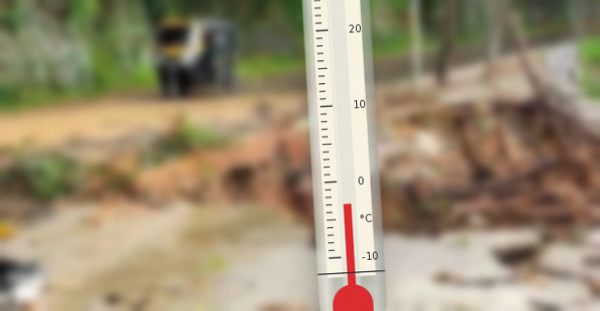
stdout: -3 °C
